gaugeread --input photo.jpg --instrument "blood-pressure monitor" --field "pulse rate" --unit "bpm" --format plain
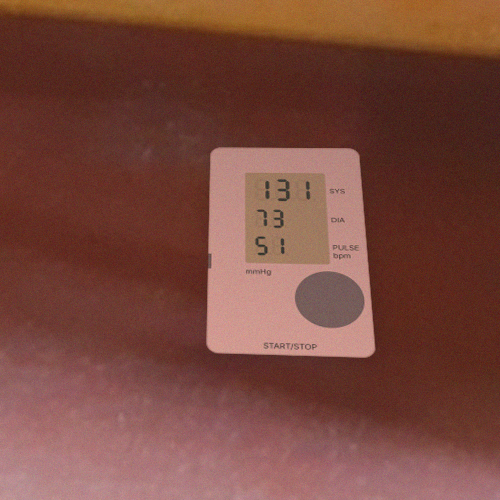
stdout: 51 bpm
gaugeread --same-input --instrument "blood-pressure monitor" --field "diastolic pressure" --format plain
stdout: 73 mmHg
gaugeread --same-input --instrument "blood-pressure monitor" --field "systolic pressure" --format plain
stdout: 131 mmHg
